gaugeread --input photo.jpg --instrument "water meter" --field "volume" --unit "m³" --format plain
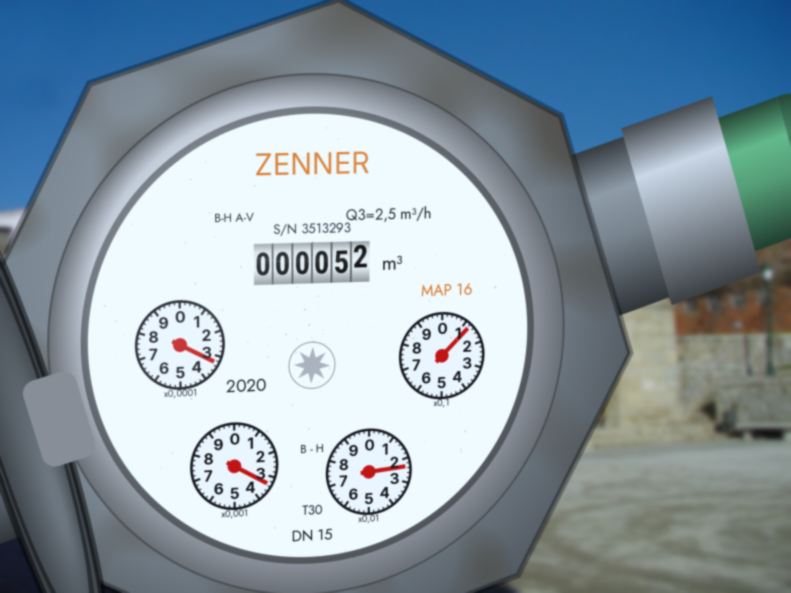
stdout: 52.1233 m³
